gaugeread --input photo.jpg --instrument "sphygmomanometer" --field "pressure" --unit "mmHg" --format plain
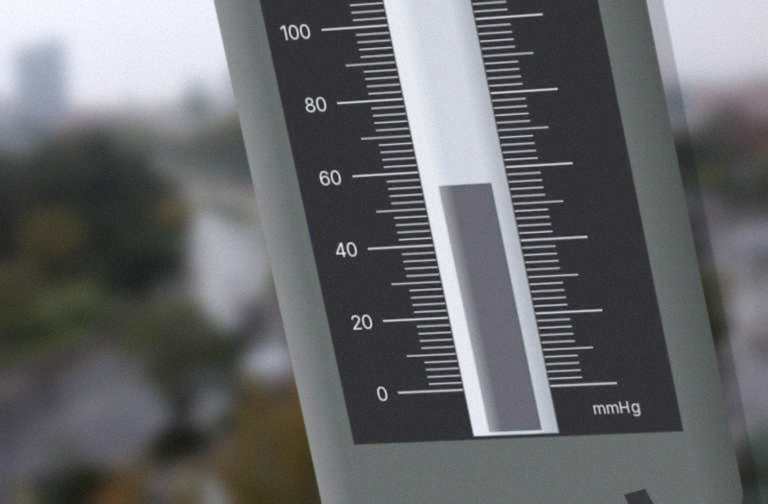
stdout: 56 mmHg
